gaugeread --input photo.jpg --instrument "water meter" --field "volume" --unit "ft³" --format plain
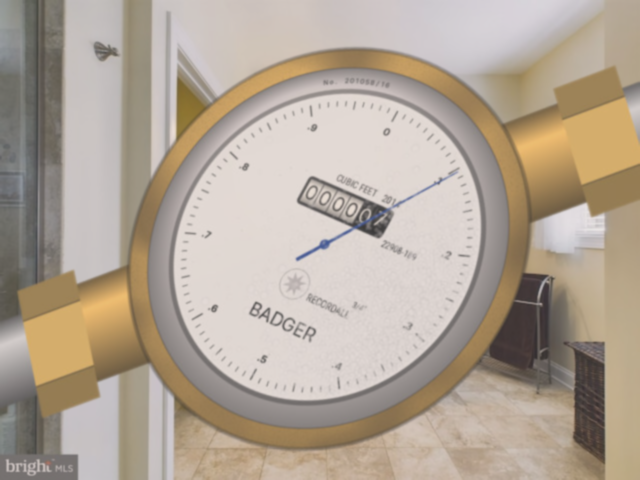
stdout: 7.10 ft³
